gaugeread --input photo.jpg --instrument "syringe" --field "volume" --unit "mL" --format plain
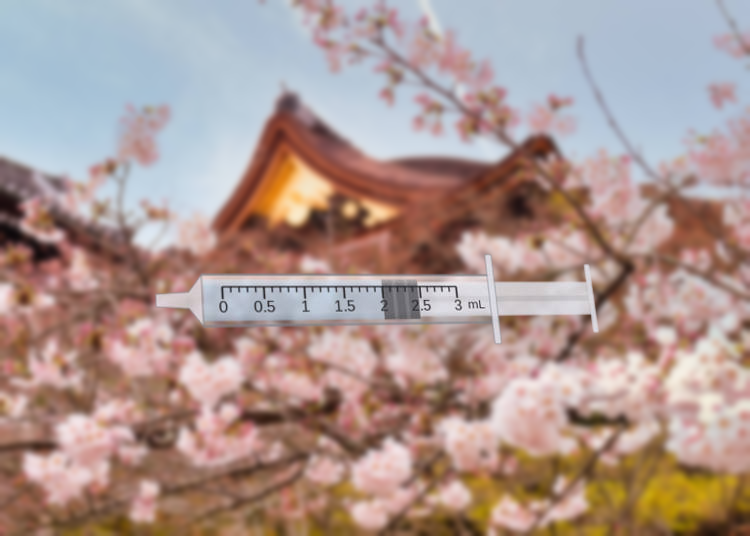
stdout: 2 mL
